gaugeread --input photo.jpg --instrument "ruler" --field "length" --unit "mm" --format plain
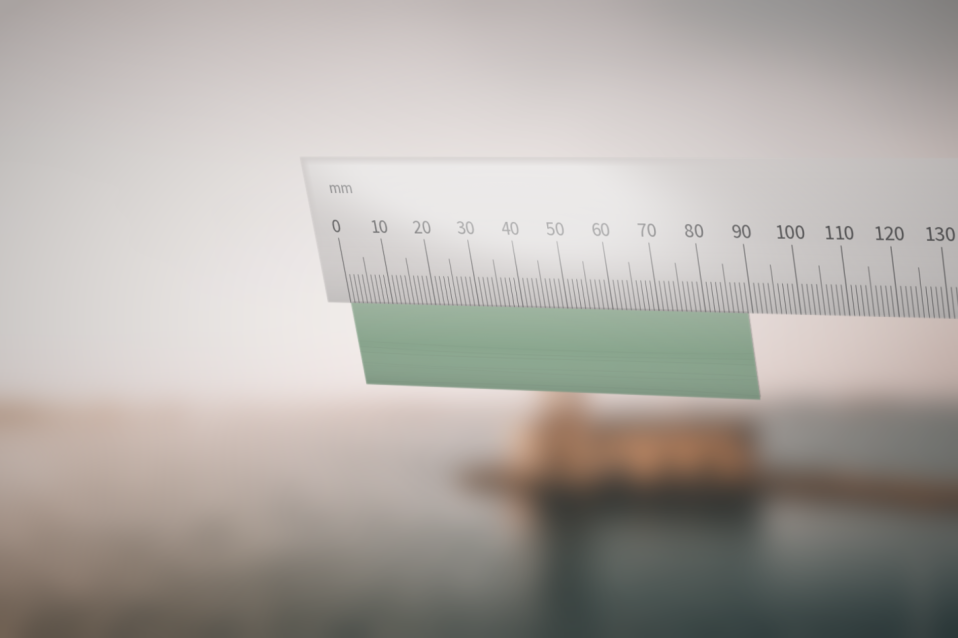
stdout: 89 mm
